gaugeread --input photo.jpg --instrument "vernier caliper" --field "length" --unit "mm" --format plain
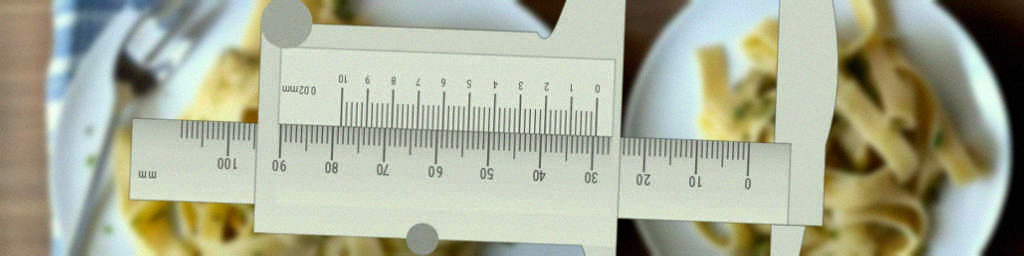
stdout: 29.5 mm
